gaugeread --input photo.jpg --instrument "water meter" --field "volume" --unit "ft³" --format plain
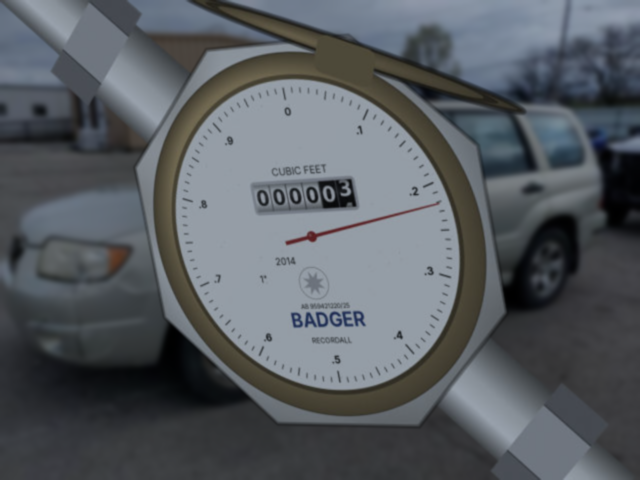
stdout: 3.22 ft³
